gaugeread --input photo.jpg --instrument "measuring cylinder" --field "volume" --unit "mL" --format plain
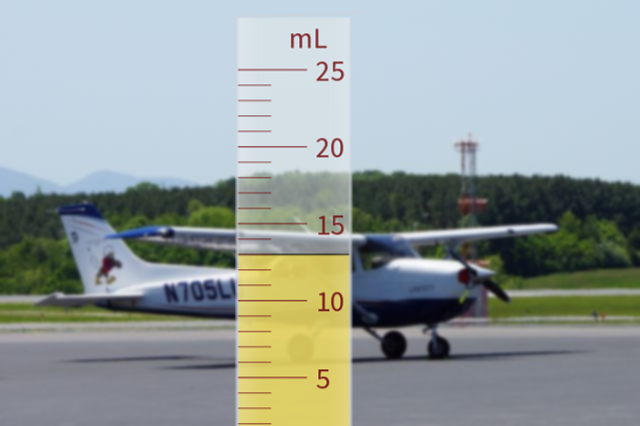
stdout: 13 mL
